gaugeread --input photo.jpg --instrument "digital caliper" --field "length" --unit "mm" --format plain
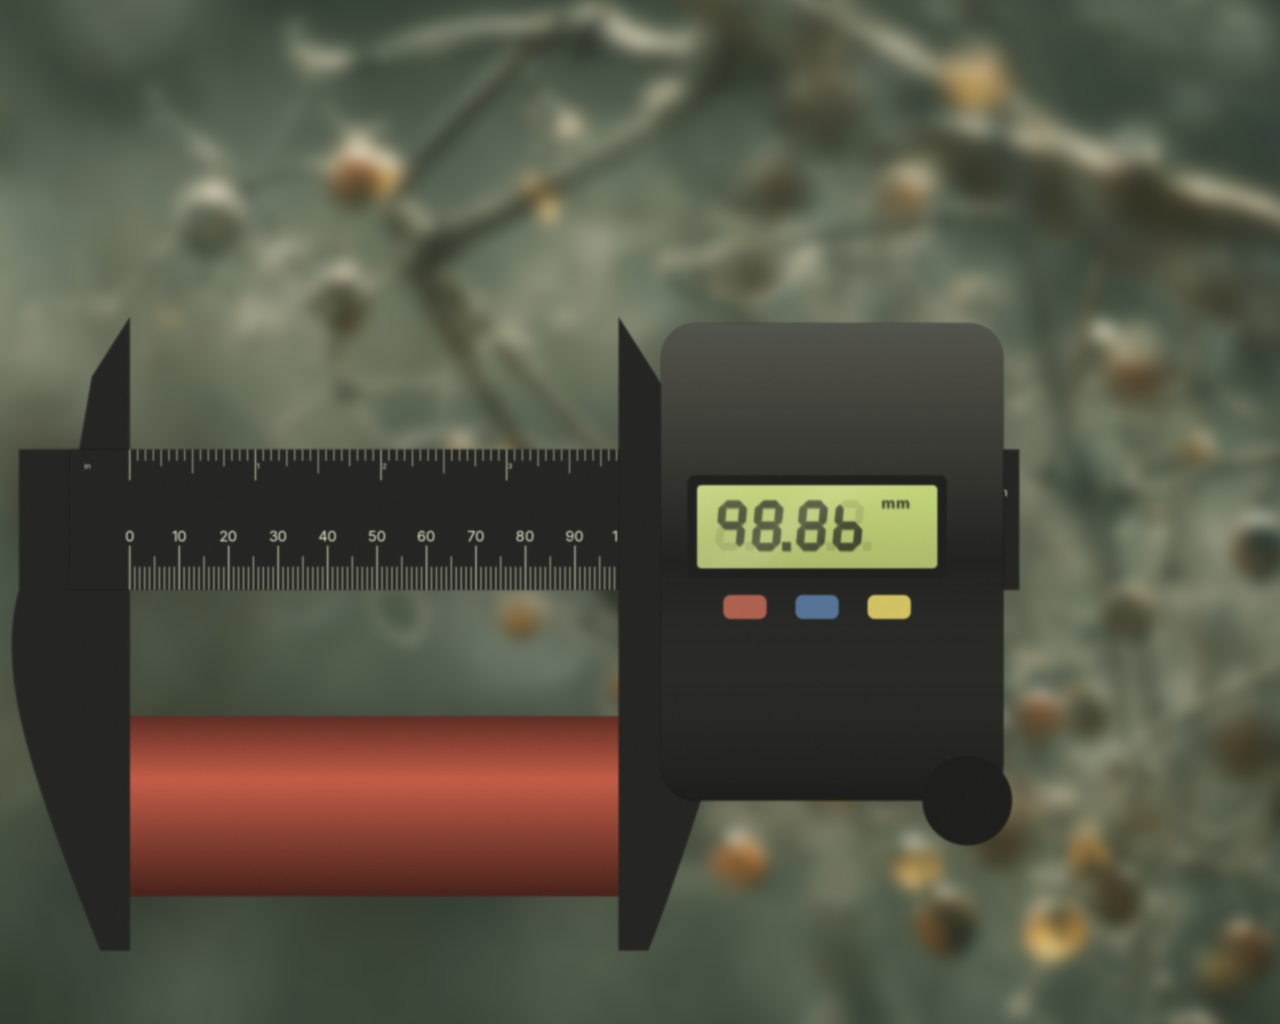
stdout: 98.86 mm
